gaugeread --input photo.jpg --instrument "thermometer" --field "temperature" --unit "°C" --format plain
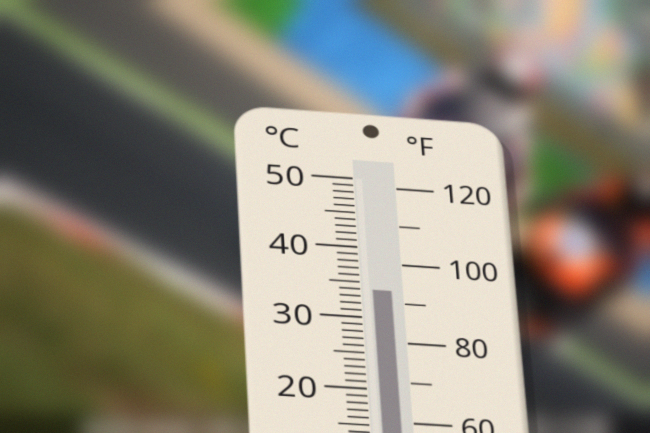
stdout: 34 °C
